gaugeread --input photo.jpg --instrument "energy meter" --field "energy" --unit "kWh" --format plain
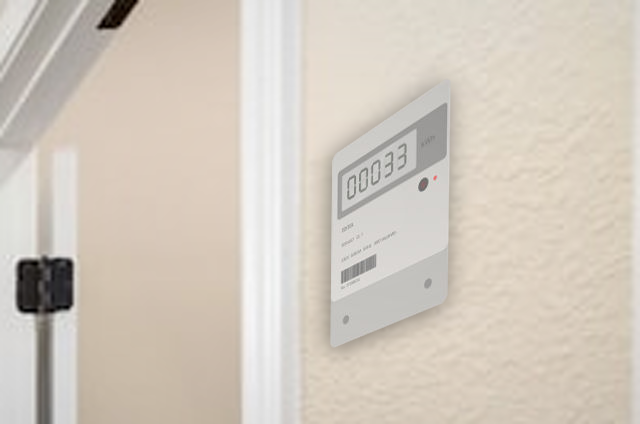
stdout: 33 kWh
